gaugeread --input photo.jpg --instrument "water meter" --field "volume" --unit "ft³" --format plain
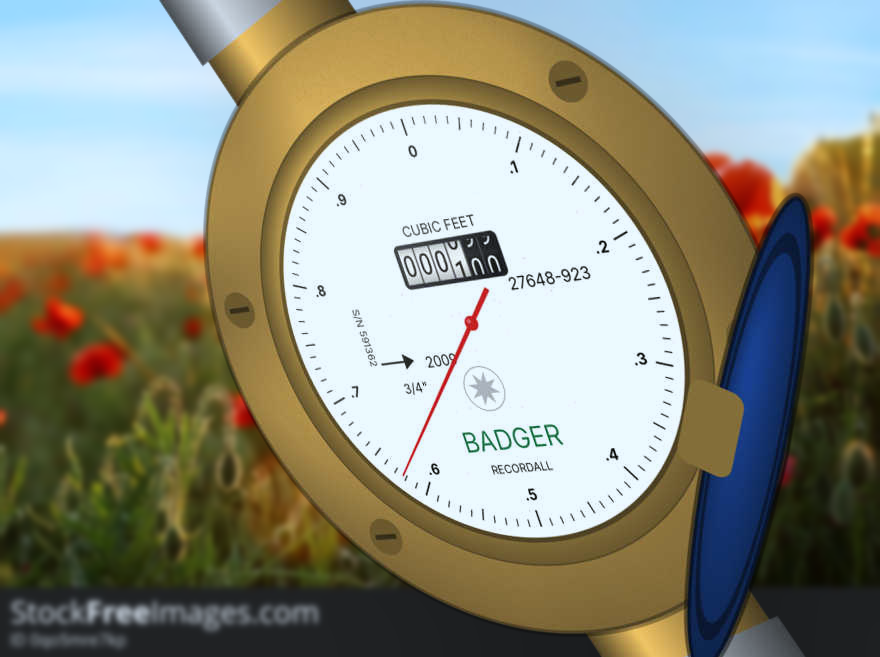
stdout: 99.62 ft³
